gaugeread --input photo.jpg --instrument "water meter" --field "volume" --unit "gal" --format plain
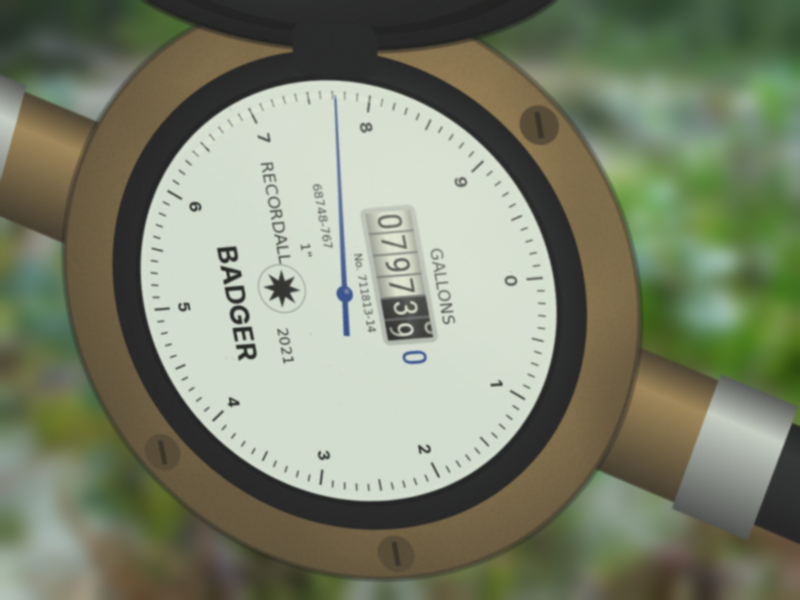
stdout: 797387.7 gal
